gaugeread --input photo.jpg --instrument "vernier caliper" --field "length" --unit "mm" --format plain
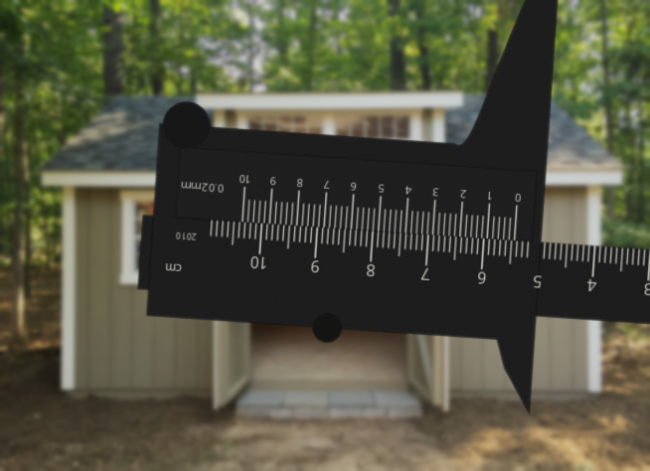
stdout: 54.5 mm
